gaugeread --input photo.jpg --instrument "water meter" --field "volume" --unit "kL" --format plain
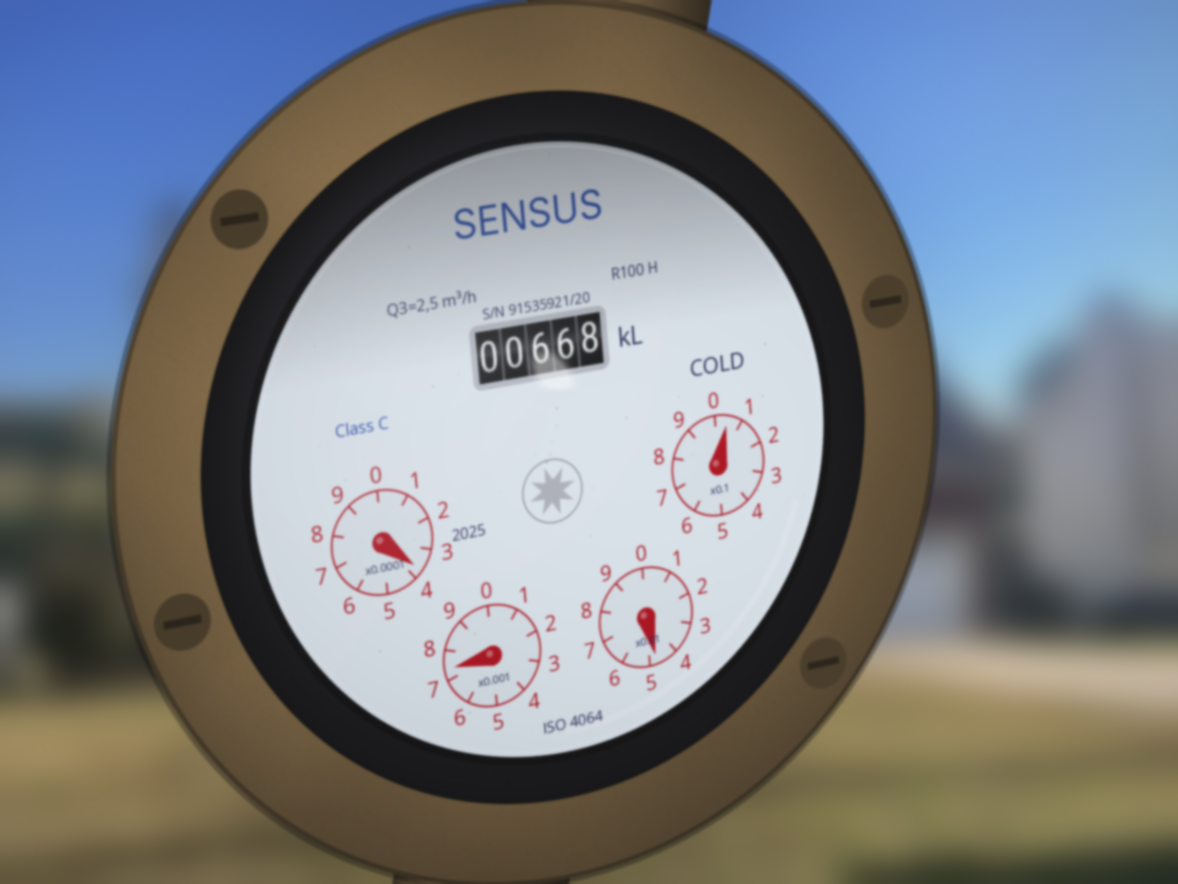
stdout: 668.0473 kL
